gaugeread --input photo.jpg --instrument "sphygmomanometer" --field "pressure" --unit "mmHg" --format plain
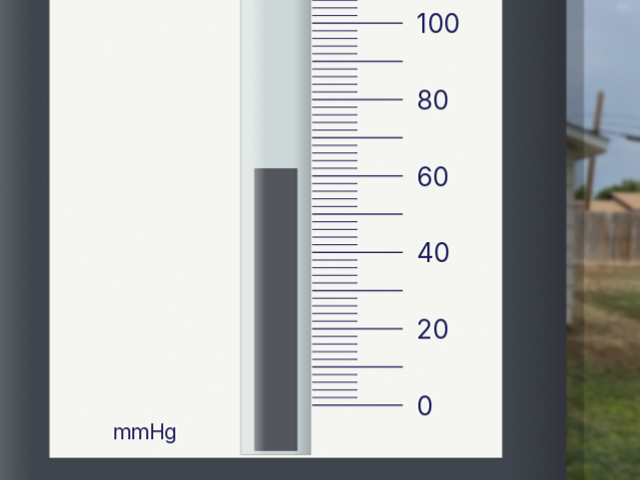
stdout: 62 mmHg
